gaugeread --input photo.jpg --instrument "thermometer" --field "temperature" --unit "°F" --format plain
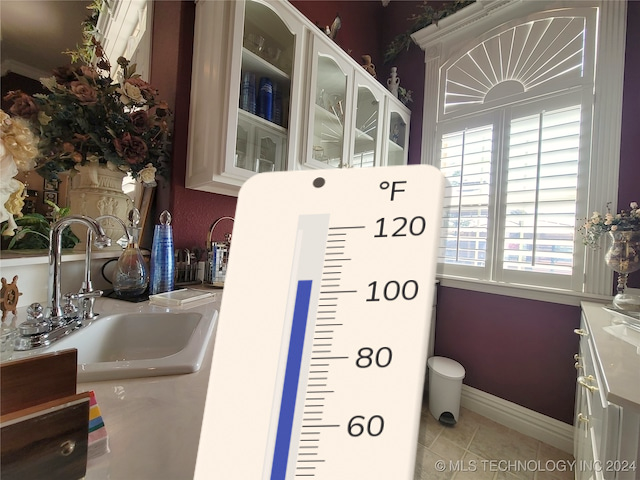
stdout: 104 °F
